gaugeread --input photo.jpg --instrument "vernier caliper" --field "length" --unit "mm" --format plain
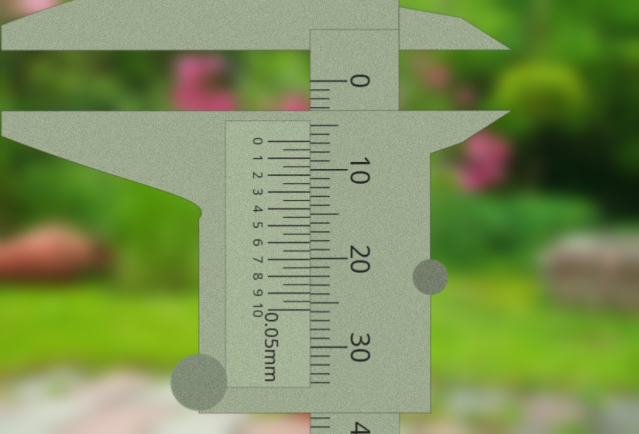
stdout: 6.8 mm
